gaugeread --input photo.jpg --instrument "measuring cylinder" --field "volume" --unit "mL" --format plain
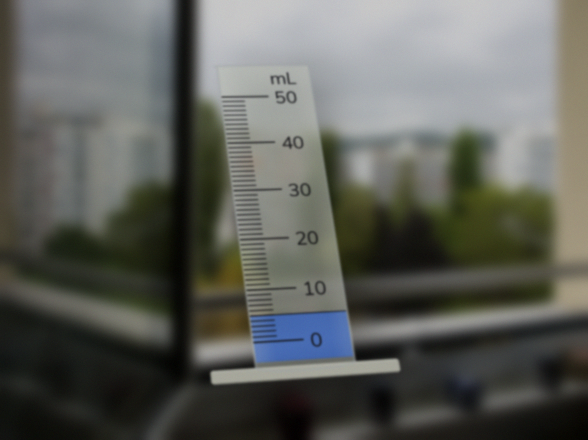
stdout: 5 mL
